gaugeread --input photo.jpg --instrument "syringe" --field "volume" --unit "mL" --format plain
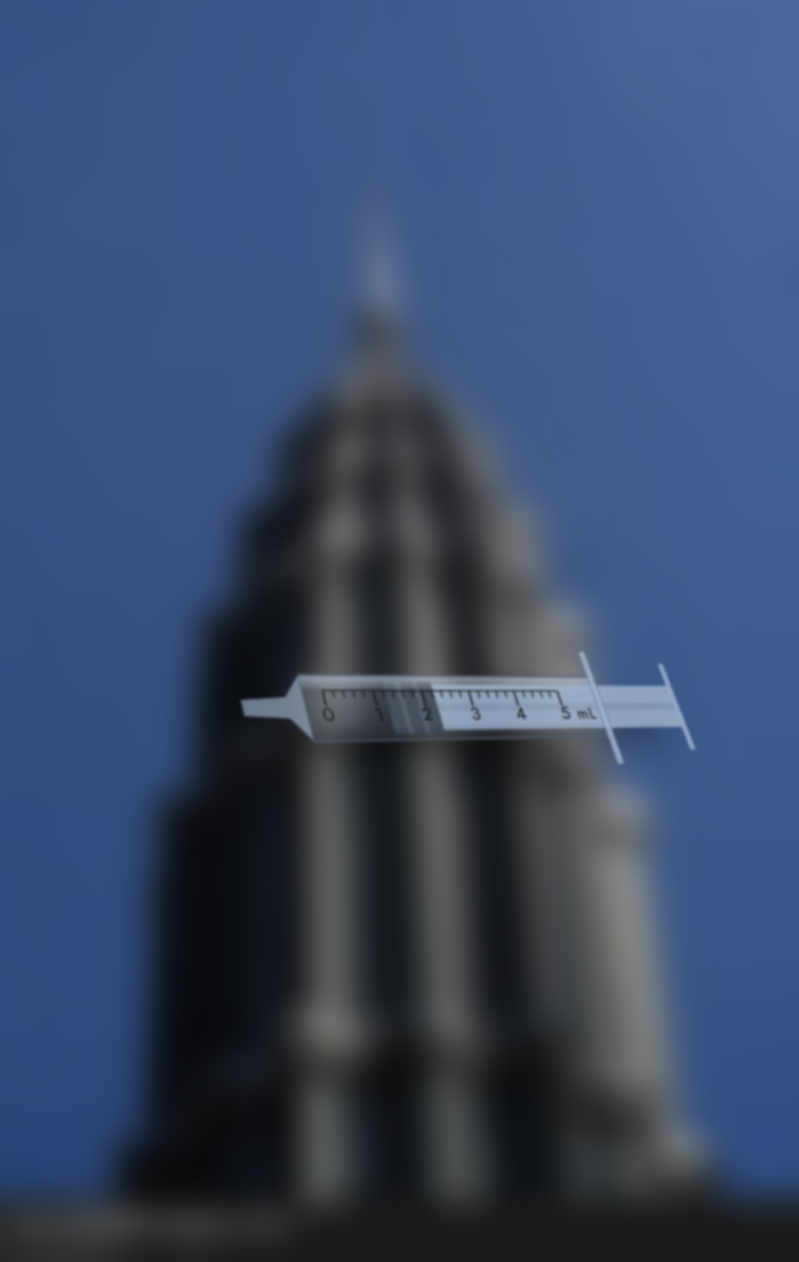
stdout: 1.2 mL
